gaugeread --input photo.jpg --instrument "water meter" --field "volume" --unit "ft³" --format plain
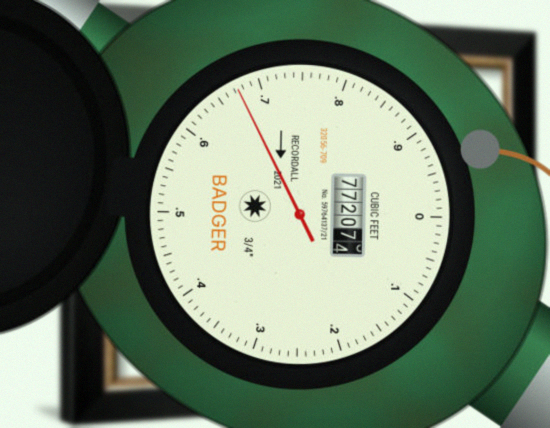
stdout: 772073.67 ft³
